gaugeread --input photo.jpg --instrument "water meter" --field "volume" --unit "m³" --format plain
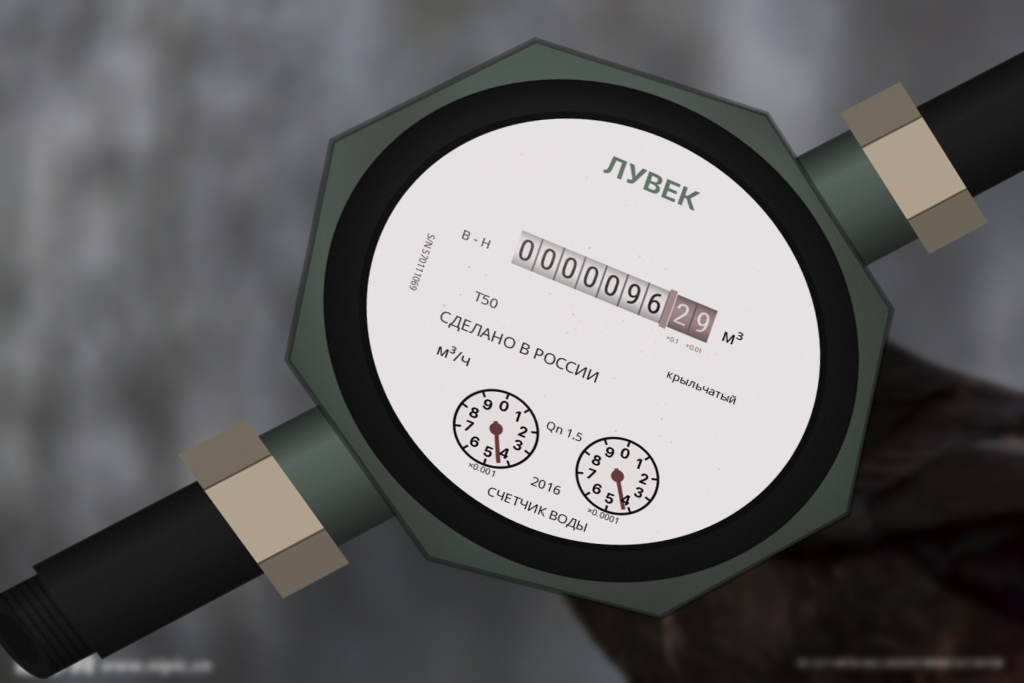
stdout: 96.2944 m³
